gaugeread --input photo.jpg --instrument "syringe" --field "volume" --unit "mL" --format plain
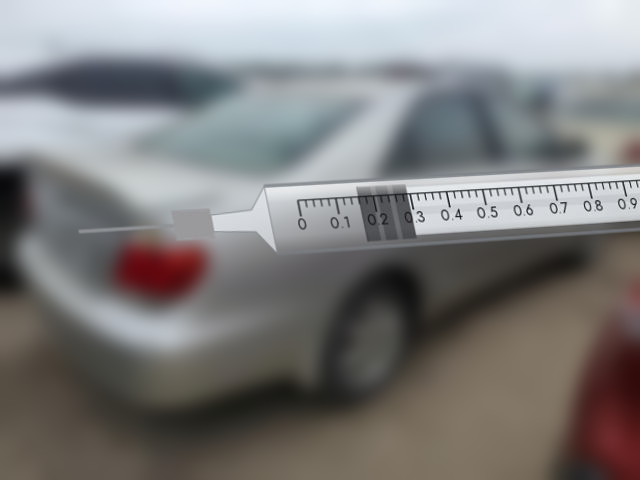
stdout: 0.16 mL
